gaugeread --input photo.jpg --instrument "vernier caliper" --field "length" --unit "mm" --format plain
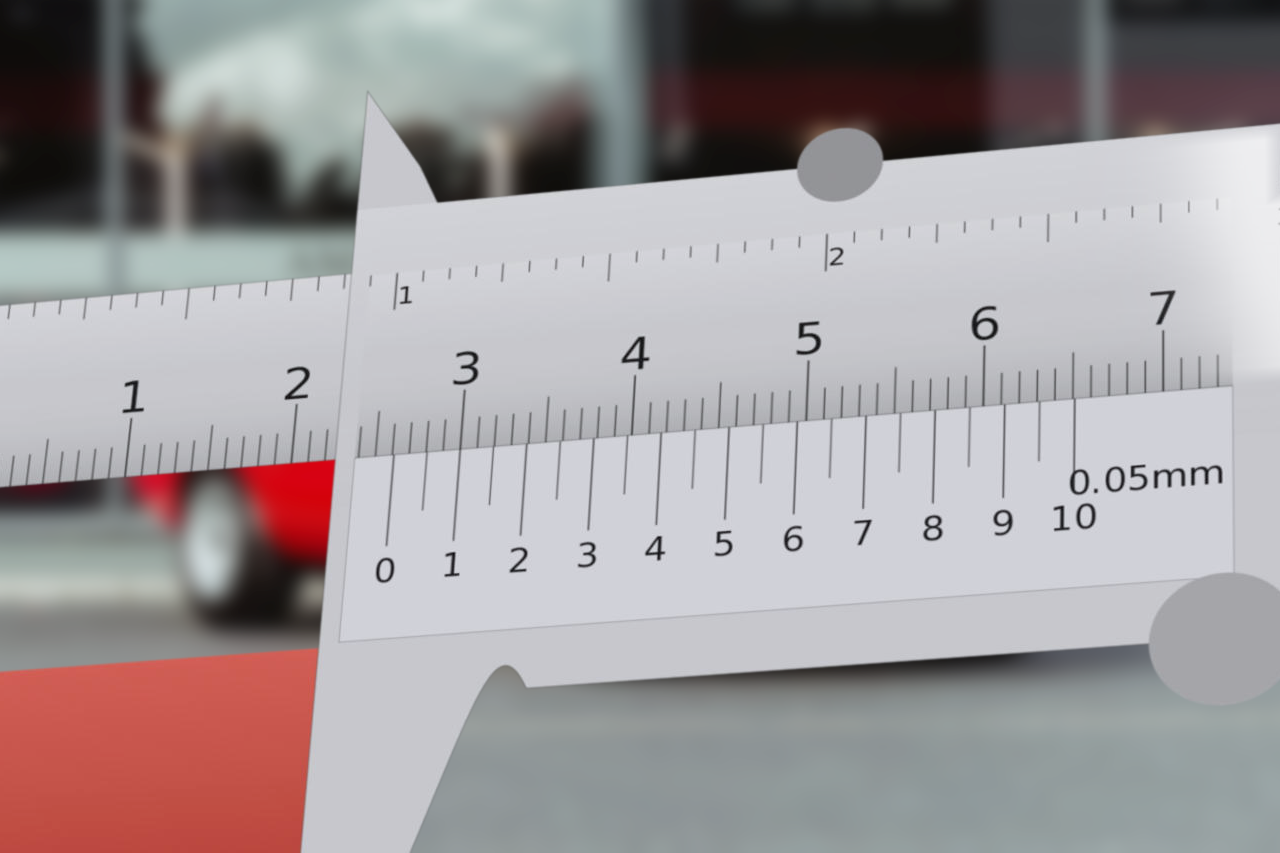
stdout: 26.1 mm
